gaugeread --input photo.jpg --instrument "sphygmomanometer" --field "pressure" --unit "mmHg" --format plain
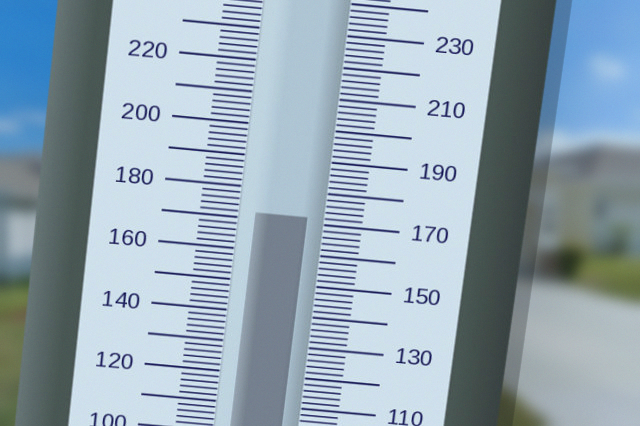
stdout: 172 mmHg
